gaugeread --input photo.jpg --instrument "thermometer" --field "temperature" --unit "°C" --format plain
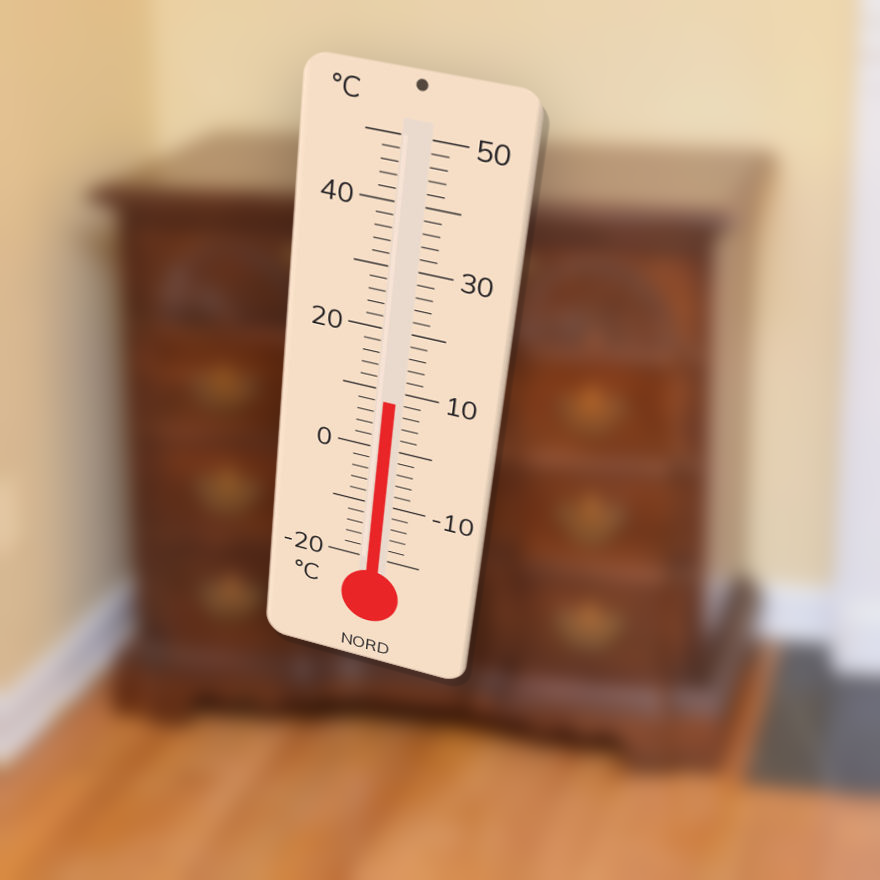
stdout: 8 °C
